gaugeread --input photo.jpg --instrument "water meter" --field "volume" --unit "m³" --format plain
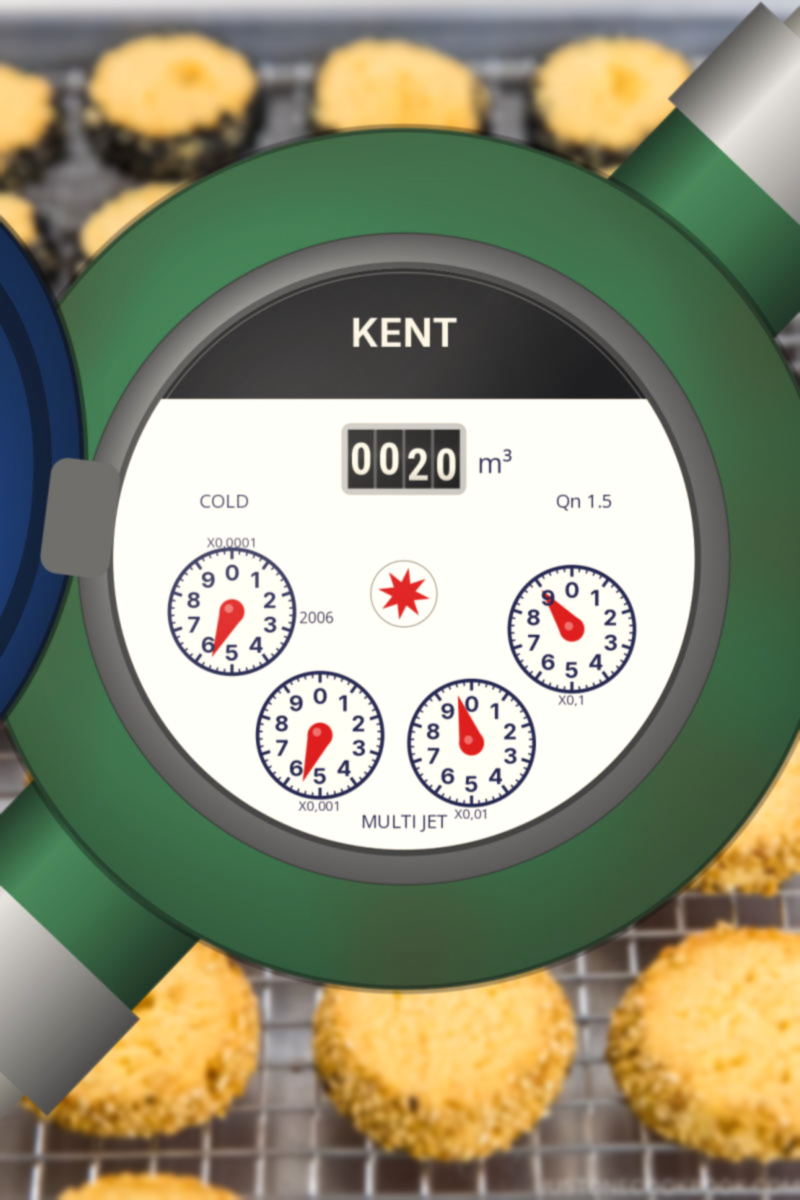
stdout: 19.8955 m³
